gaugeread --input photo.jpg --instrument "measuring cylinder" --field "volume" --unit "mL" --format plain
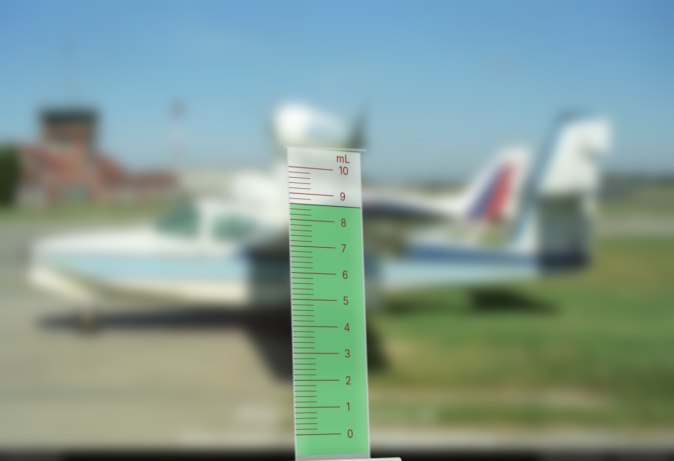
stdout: 8.6 mL
